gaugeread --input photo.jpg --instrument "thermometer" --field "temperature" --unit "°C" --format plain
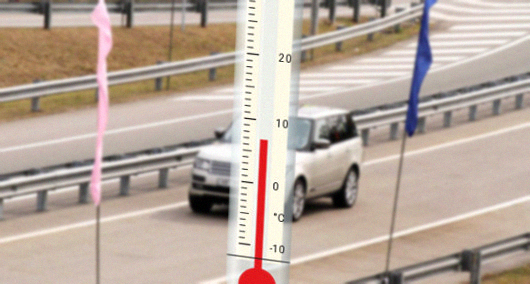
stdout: 7 °C
